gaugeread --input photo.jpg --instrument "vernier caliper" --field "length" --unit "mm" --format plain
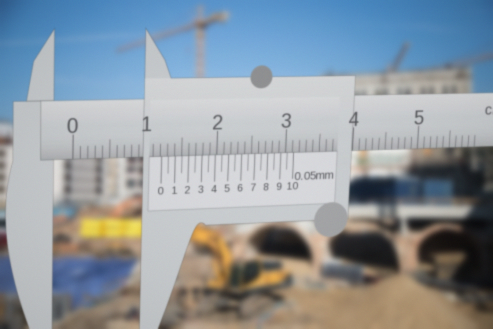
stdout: 12.2 mm
